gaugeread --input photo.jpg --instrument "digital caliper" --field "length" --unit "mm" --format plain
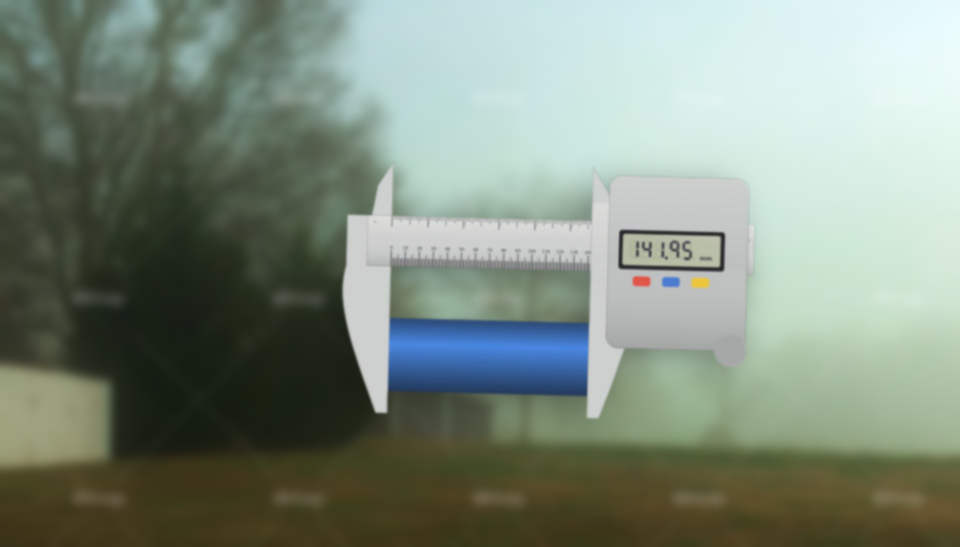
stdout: 141.95 mm
